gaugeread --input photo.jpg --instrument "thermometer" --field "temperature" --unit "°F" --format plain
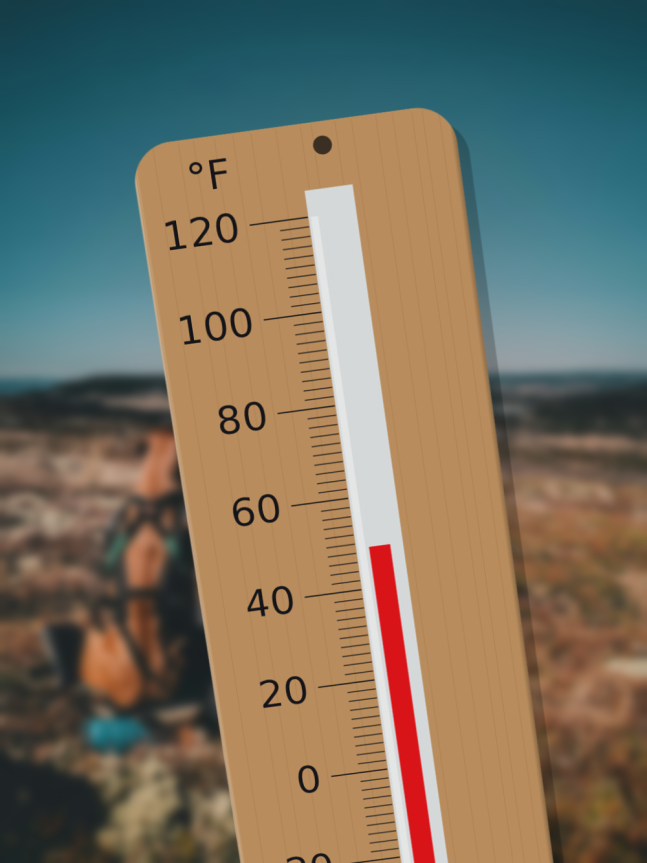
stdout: 49 °F
